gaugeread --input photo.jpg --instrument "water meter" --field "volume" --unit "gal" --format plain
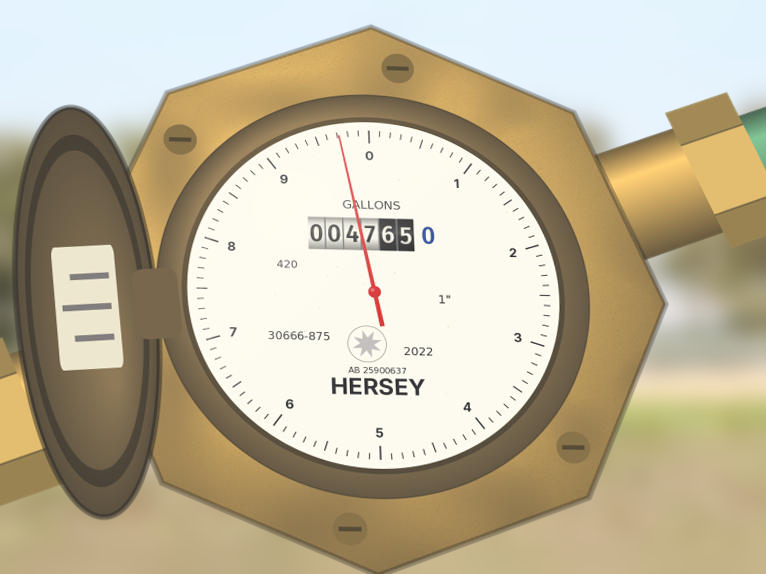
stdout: 47649.7 gal
